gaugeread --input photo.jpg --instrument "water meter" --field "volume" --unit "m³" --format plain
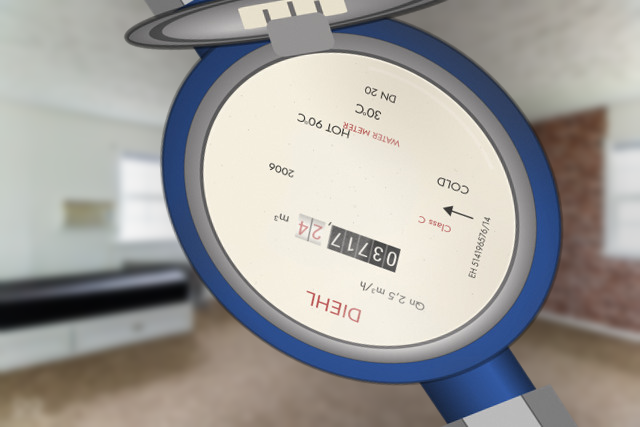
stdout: 3717.24 m³
